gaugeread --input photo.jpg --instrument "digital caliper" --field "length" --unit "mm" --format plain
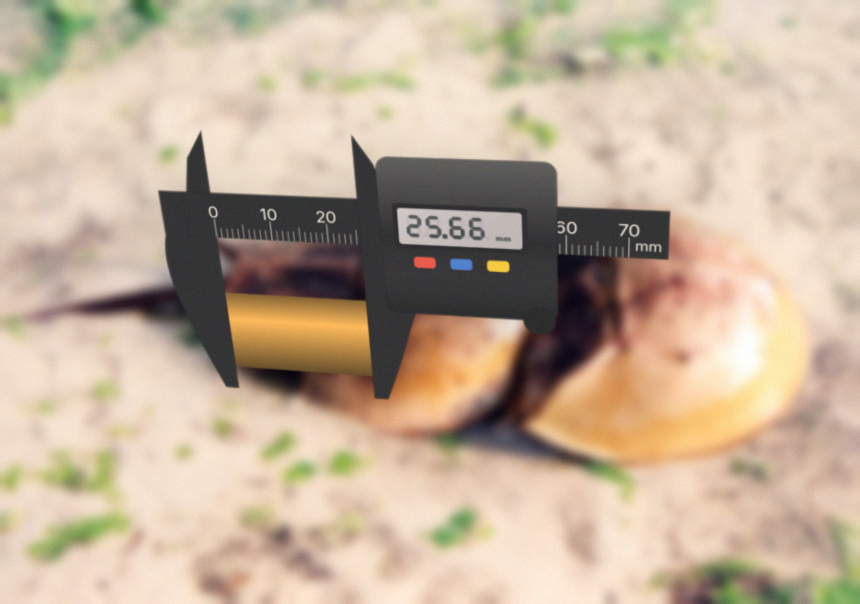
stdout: 25.66 mm
